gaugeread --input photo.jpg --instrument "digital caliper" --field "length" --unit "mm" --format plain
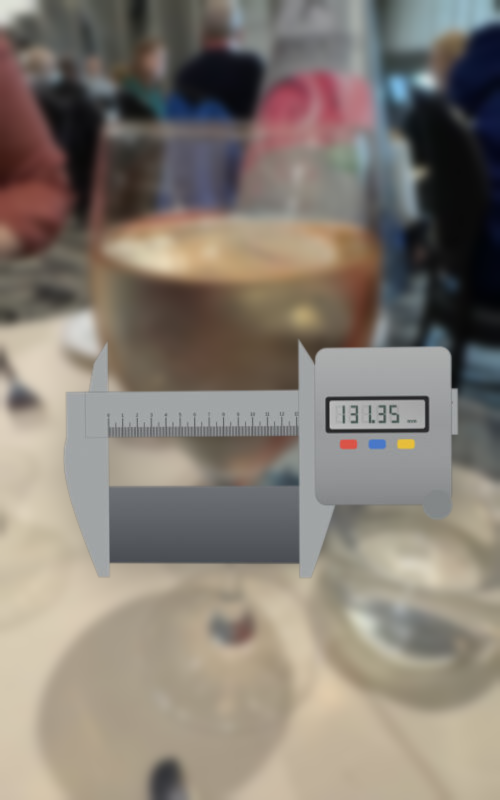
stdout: 131.35 mm
